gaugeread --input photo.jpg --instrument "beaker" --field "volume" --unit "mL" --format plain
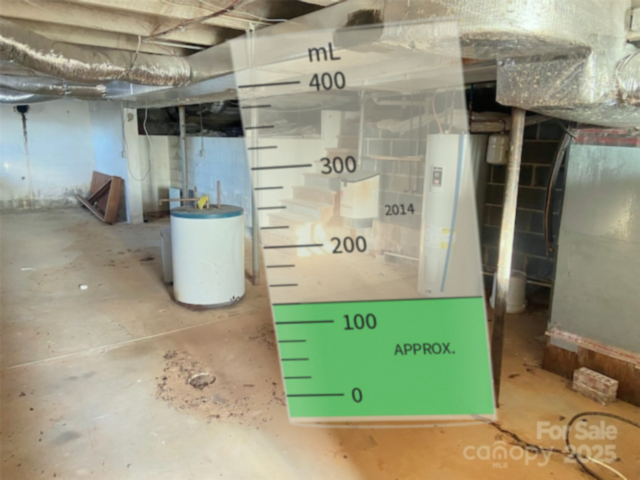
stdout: 125 mL
